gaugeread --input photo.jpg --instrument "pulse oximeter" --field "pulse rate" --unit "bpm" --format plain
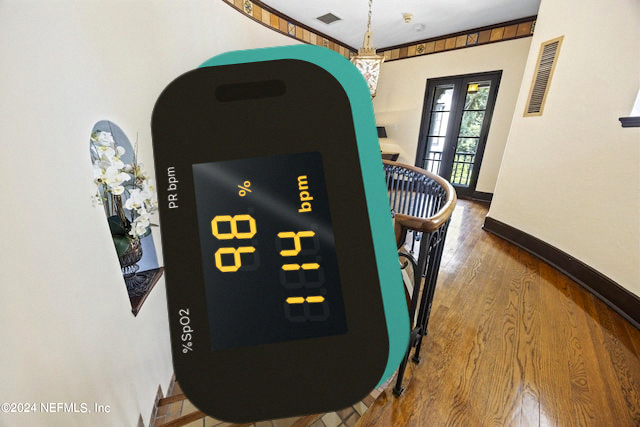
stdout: 114 bpm
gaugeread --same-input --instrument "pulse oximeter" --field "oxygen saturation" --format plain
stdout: 98 %
